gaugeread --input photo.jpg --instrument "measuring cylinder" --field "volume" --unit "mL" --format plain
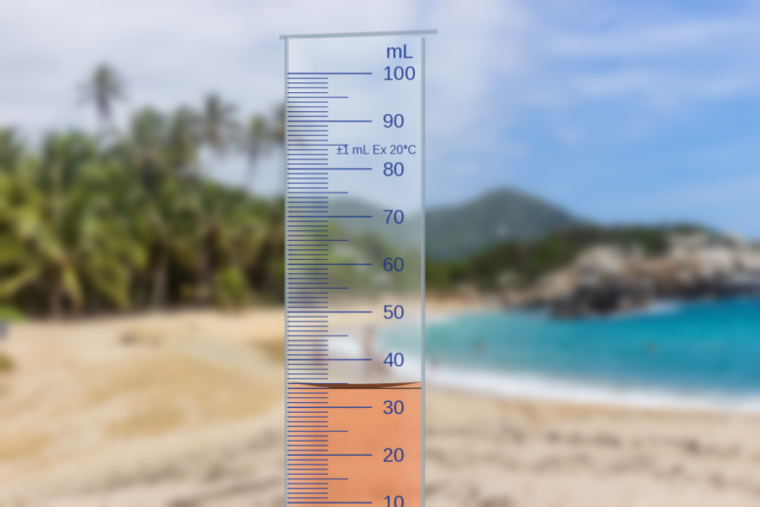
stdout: 34 mL
